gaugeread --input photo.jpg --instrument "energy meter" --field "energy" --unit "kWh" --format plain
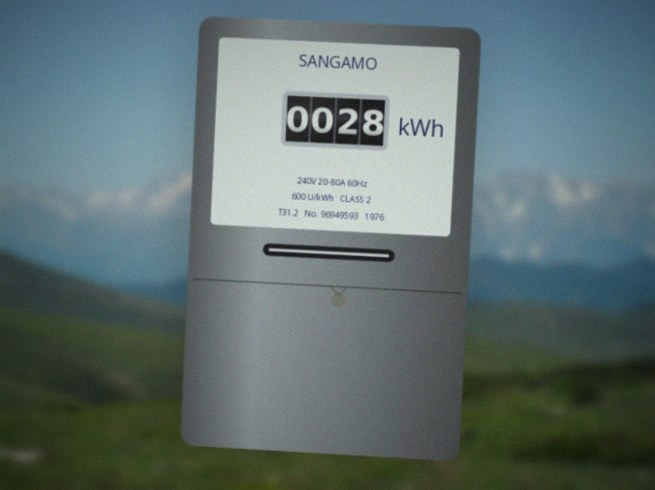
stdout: 28 kWh
